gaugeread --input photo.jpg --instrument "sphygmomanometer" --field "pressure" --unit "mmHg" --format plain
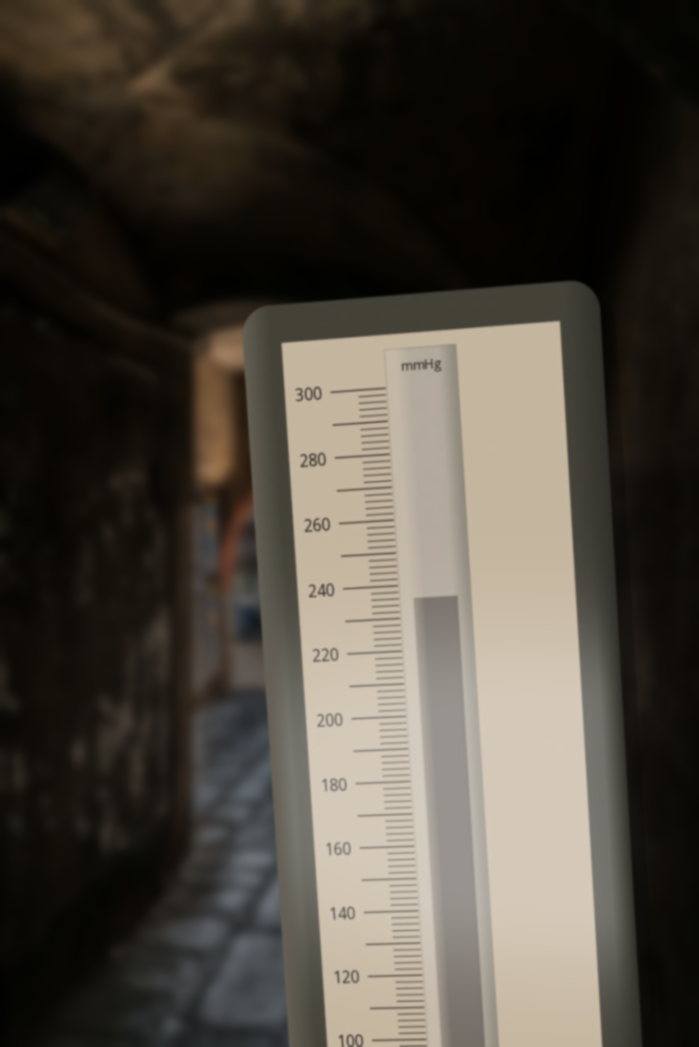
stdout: 236 mmHg
